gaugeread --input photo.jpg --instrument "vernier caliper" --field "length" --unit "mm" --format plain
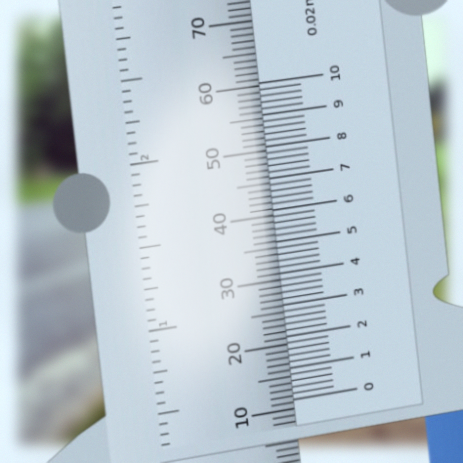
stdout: 11.4 mm
